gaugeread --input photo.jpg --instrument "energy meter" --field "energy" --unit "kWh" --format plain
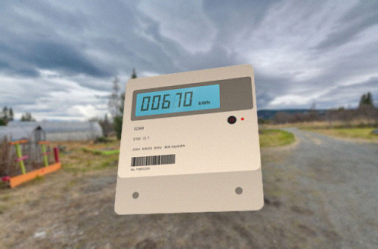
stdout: 670 kWh
